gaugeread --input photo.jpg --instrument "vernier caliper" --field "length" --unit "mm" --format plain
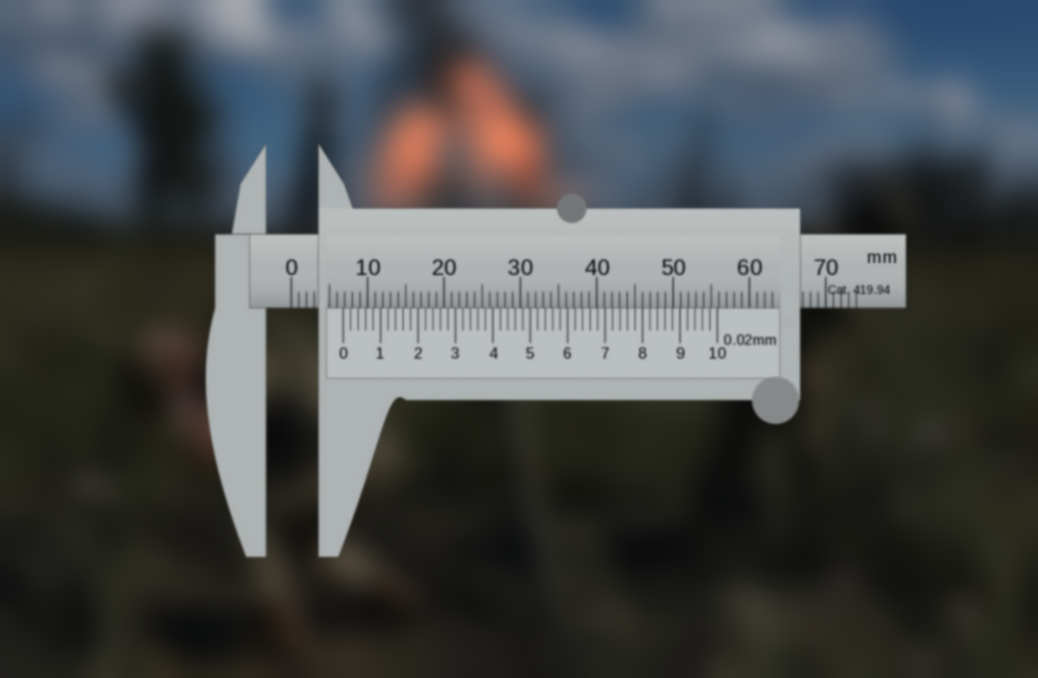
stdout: 6.8 mm
